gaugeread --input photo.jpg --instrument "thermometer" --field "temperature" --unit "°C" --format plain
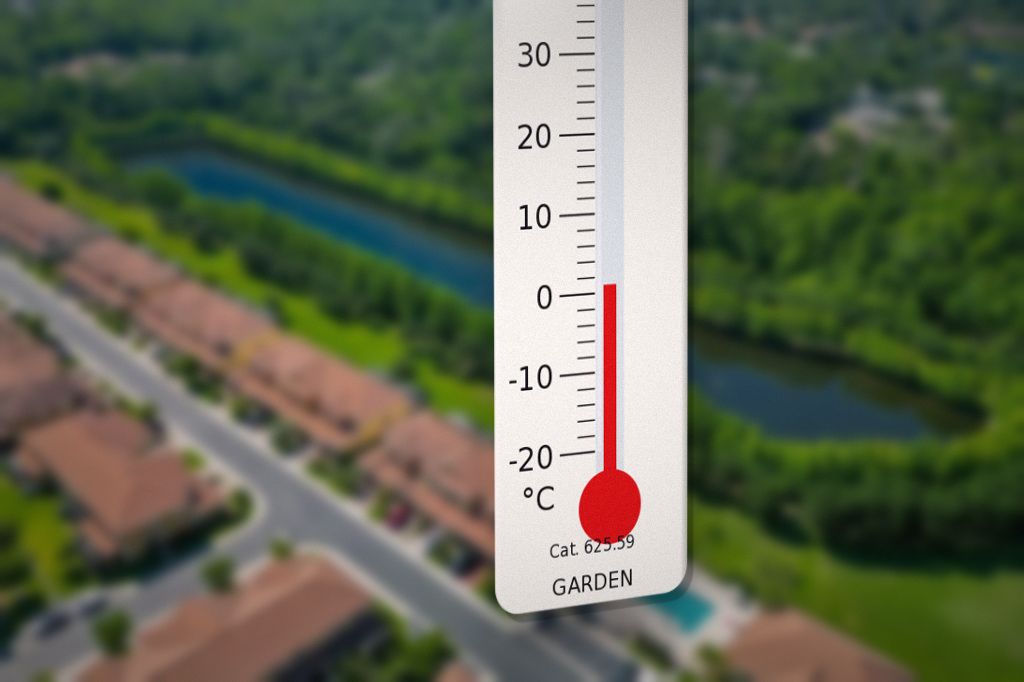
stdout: 1 °C
